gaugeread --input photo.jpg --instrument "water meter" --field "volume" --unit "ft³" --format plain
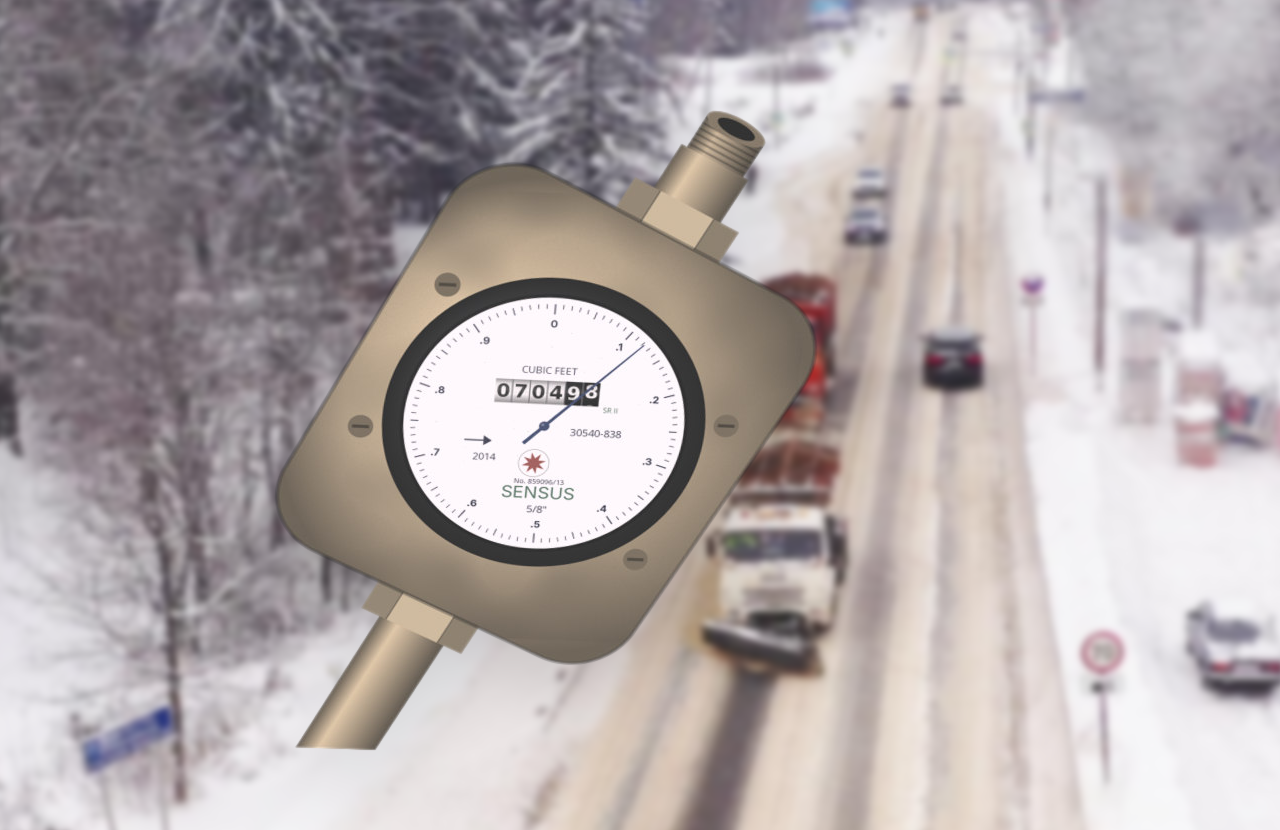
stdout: 70498.12 ft³
